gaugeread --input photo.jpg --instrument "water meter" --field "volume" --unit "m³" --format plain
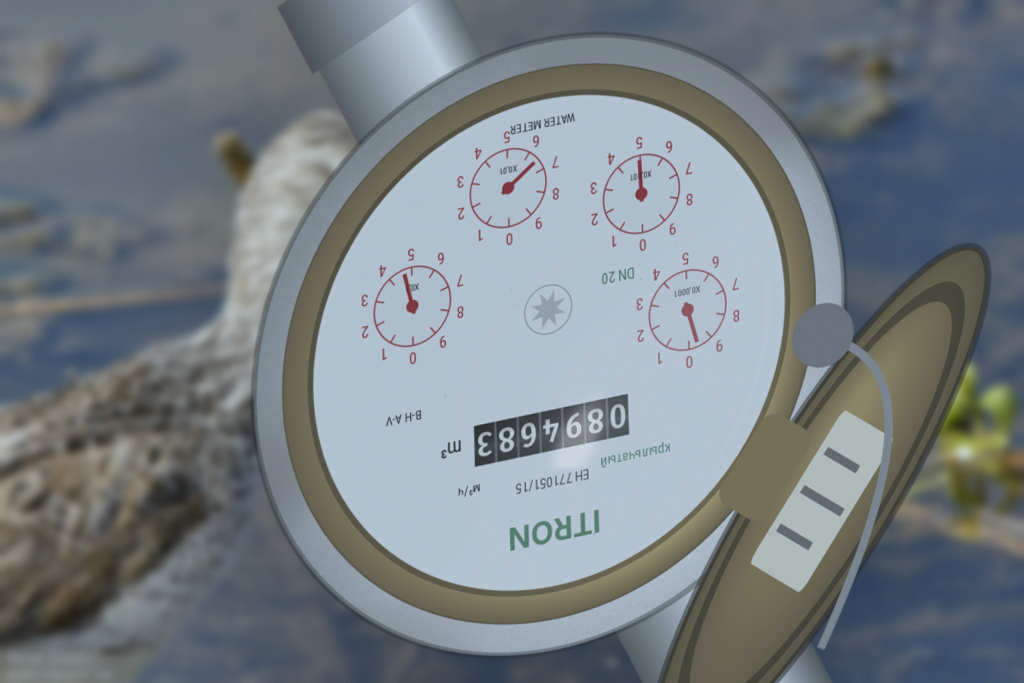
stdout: 894683.4649 m³
